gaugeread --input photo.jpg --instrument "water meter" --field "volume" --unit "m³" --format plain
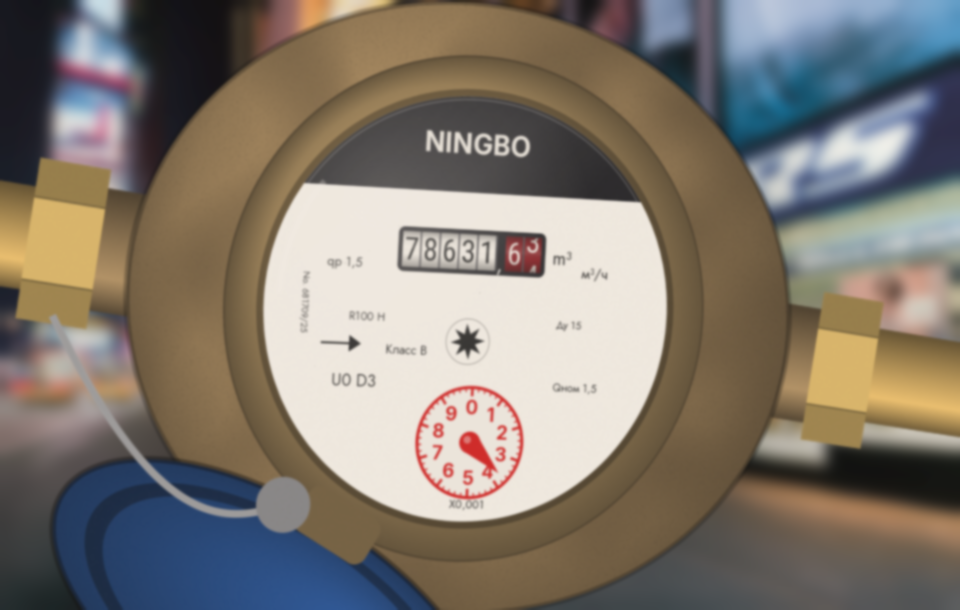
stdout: 78631.633 m³
